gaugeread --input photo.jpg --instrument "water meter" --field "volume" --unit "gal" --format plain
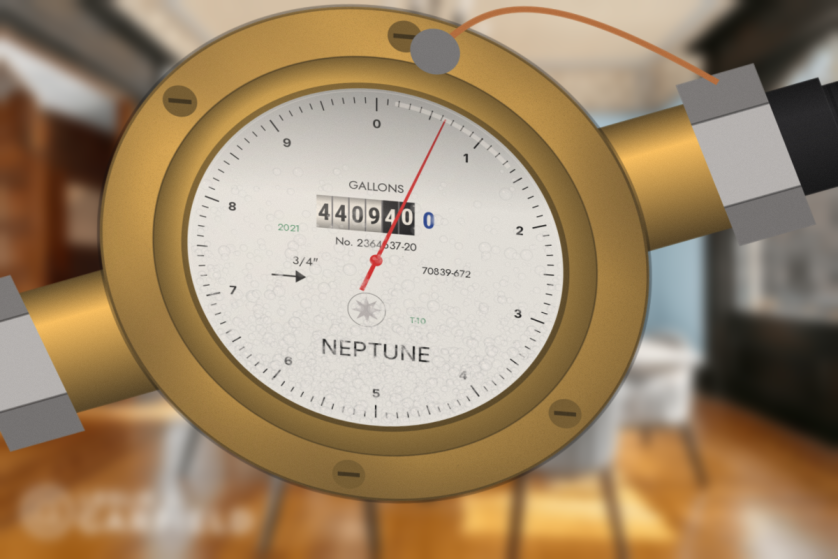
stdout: 4409400.6 gal
